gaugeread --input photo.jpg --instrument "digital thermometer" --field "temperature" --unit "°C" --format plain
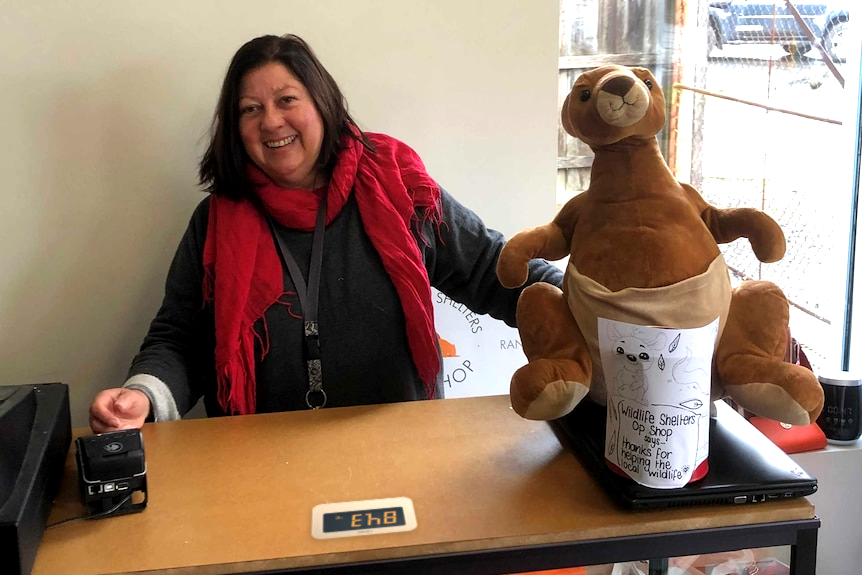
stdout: 84.3 °C
